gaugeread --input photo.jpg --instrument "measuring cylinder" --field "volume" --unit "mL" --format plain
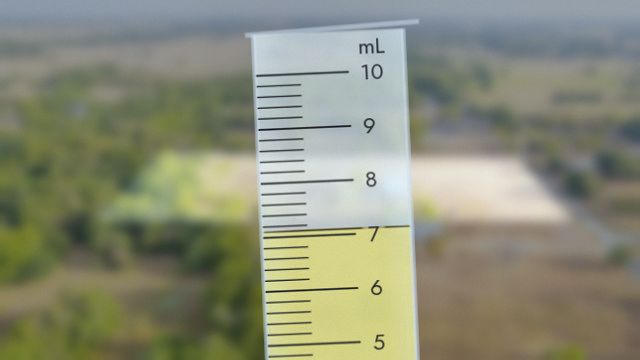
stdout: 7.1 mL
